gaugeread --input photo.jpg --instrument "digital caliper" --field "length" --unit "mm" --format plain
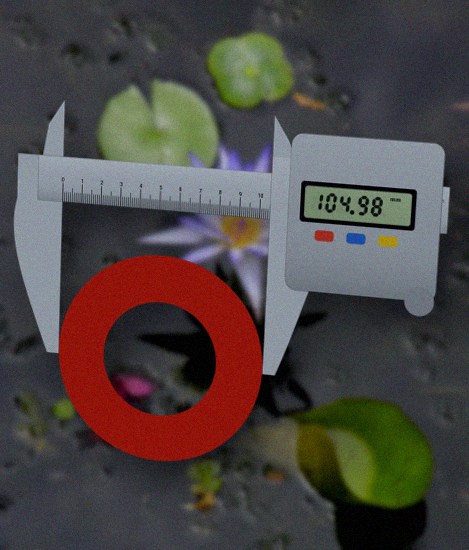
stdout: 104.98 mm
